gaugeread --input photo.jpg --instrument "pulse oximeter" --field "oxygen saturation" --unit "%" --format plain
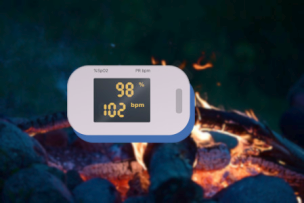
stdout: 98 %
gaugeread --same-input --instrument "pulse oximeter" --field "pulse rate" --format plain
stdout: 102 bpm
